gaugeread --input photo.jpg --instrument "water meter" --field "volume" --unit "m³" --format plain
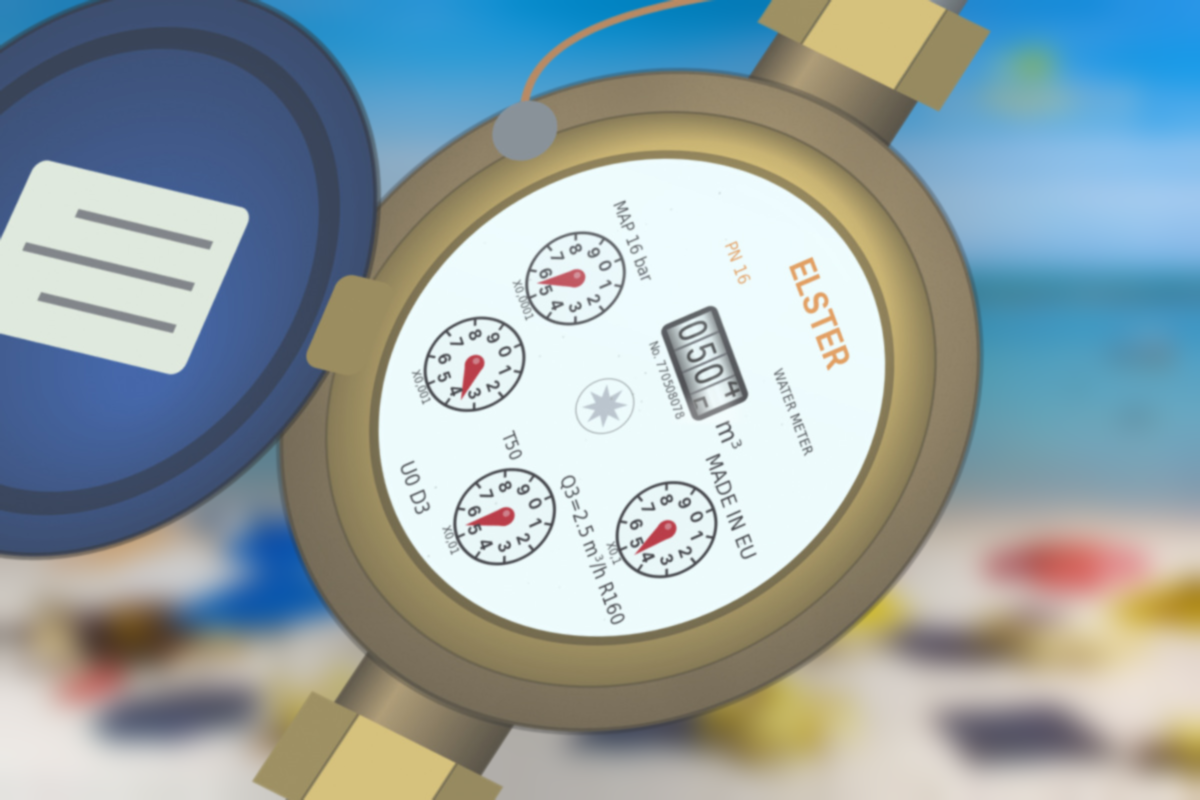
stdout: 504.4535 m³
